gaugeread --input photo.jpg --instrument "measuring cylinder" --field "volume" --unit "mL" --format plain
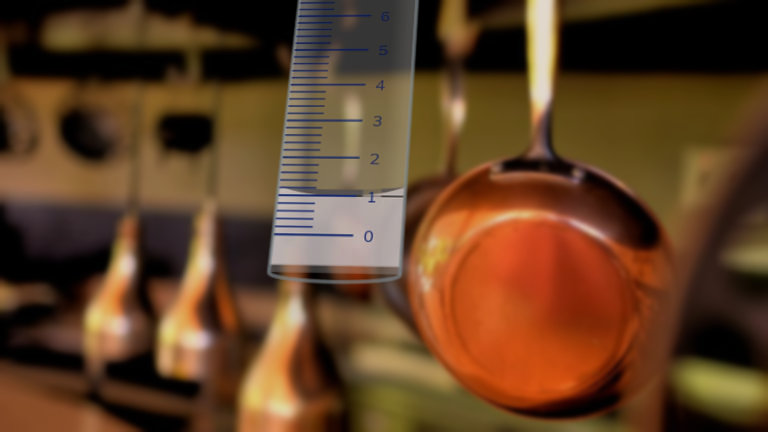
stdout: 1 mL
